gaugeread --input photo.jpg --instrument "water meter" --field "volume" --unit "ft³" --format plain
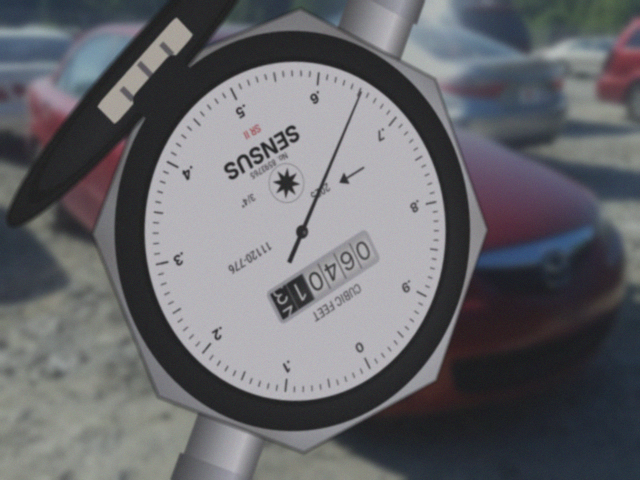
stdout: 64012.65 ft³
